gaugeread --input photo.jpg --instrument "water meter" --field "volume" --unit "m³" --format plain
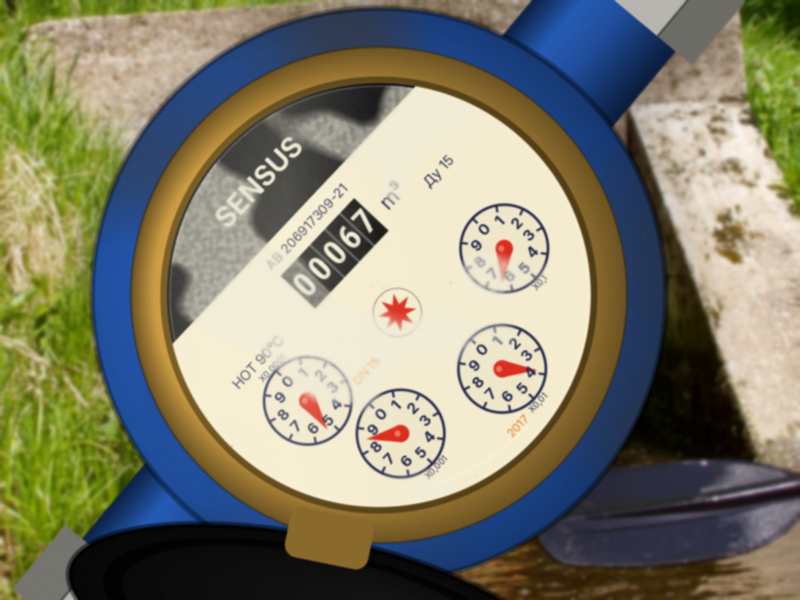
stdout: 67.6385 m³
